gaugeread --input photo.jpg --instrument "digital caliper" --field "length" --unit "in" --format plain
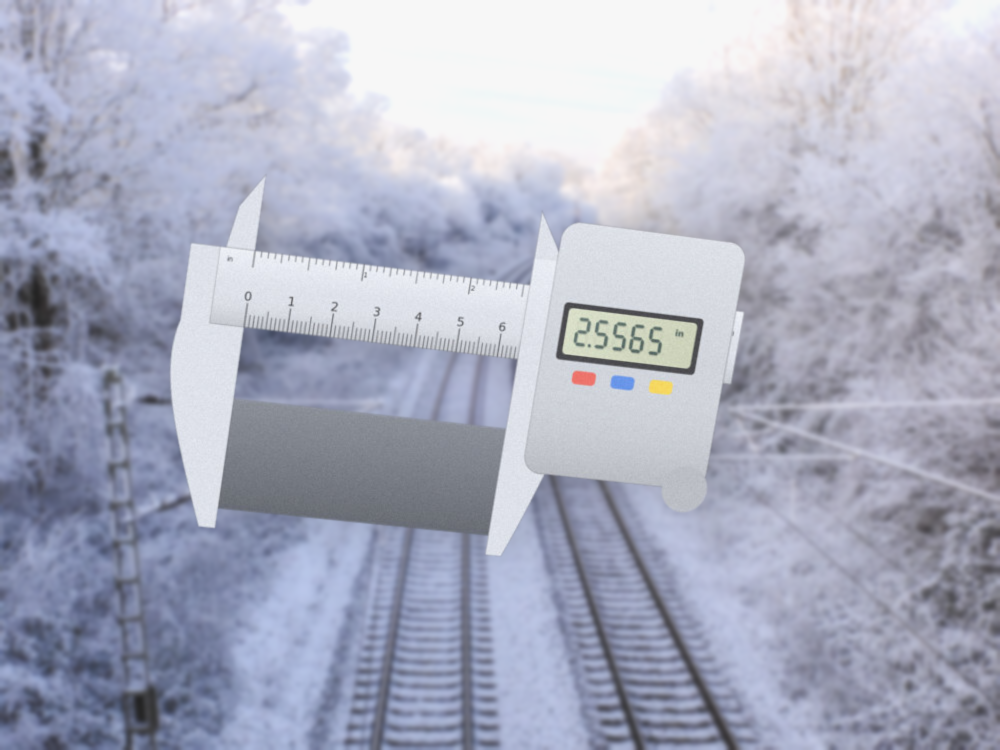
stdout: 2.5565 in
